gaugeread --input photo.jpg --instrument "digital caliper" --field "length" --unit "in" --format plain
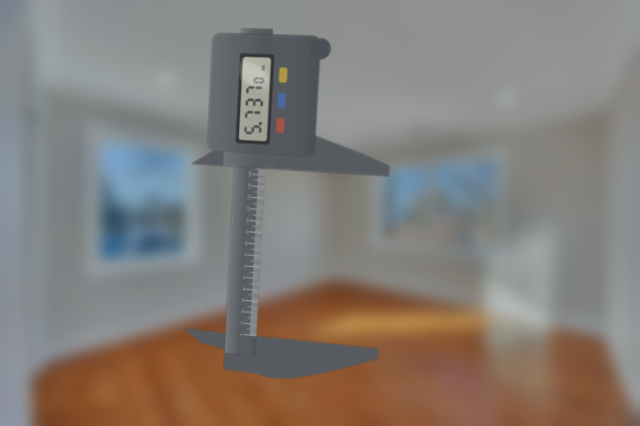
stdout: 5.7370 in
